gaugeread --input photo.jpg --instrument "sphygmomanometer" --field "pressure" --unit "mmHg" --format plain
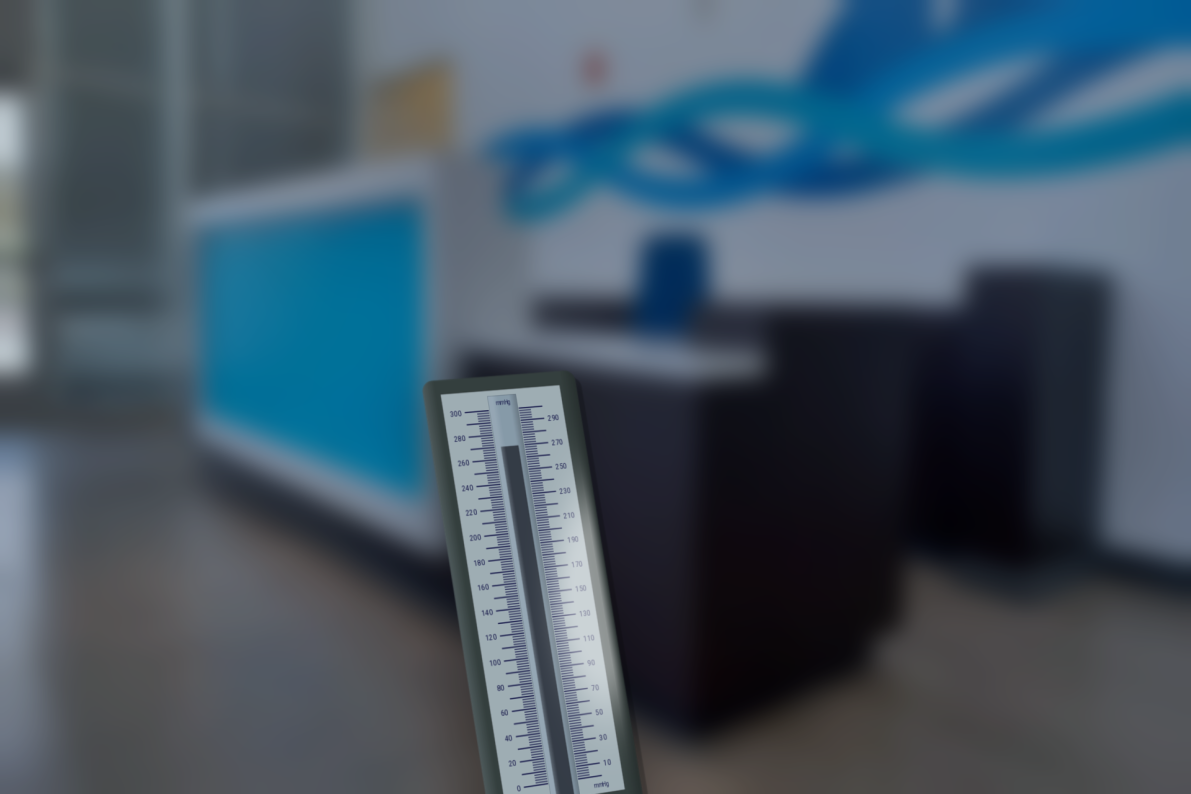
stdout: 270 mmHg
